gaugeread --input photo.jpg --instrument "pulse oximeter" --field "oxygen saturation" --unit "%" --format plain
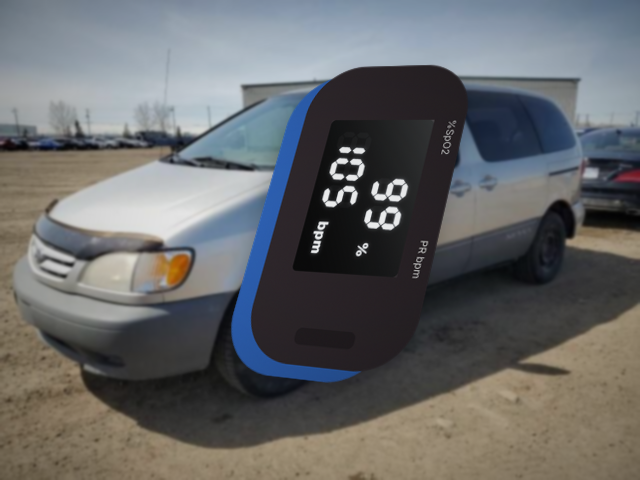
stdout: 99 %
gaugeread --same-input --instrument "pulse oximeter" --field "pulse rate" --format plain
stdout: 105 bpm
